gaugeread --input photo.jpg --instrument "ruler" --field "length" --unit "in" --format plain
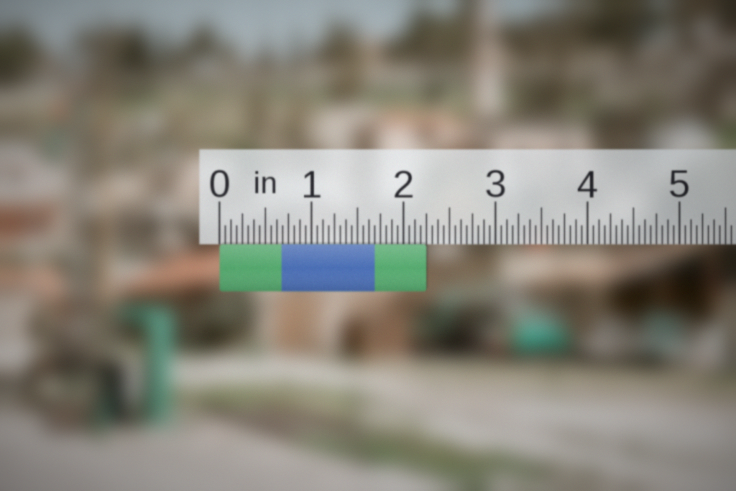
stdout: 2.25 in
